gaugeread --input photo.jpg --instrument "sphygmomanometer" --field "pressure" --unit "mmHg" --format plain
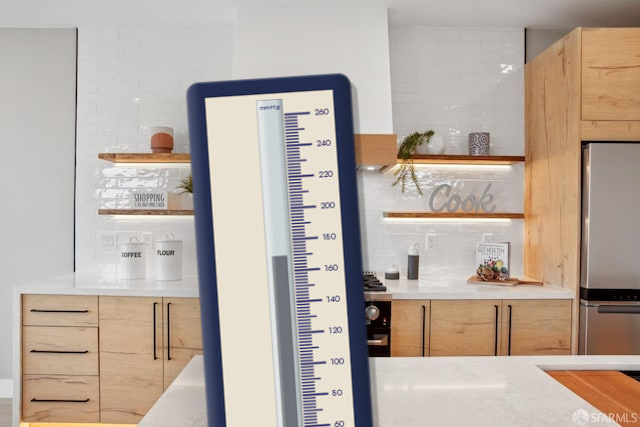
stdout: 170 mmHg
